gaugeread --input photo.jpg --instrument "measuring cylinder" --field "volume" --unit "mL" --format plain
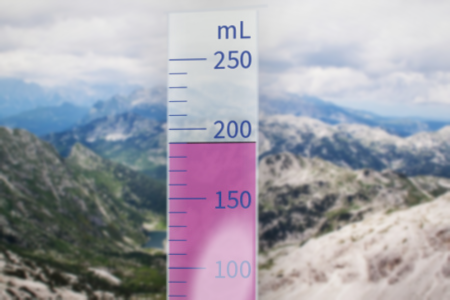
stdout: 190 mL
